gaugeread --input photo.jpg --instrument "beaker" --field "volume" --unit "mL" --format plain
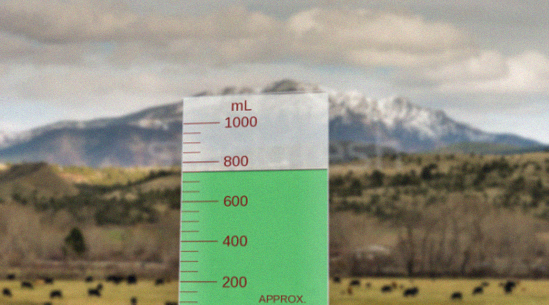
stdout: 750 mL
